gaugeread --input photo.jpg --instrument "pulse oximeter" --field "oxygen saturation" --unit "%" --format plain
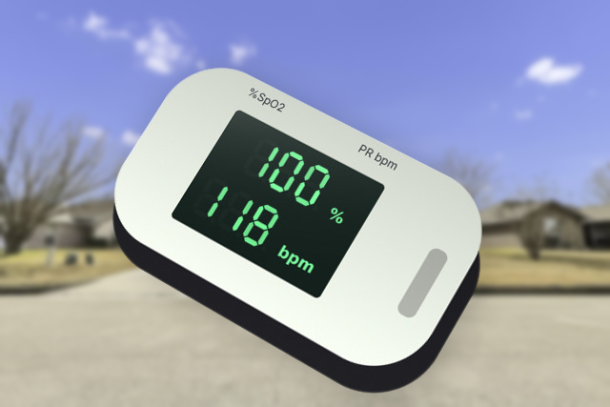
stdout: 100 %
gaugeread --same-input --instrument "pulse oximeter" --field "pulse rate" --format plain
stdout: 118 bpm
